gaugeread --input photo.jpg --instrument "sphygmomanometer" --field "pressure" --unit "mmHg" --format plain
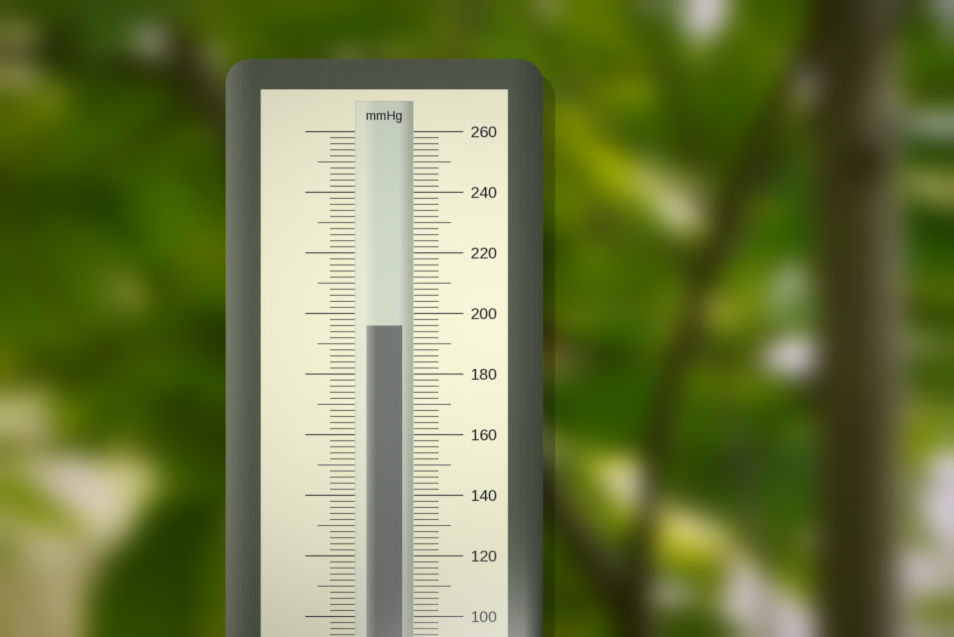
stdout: 196 mmHg
